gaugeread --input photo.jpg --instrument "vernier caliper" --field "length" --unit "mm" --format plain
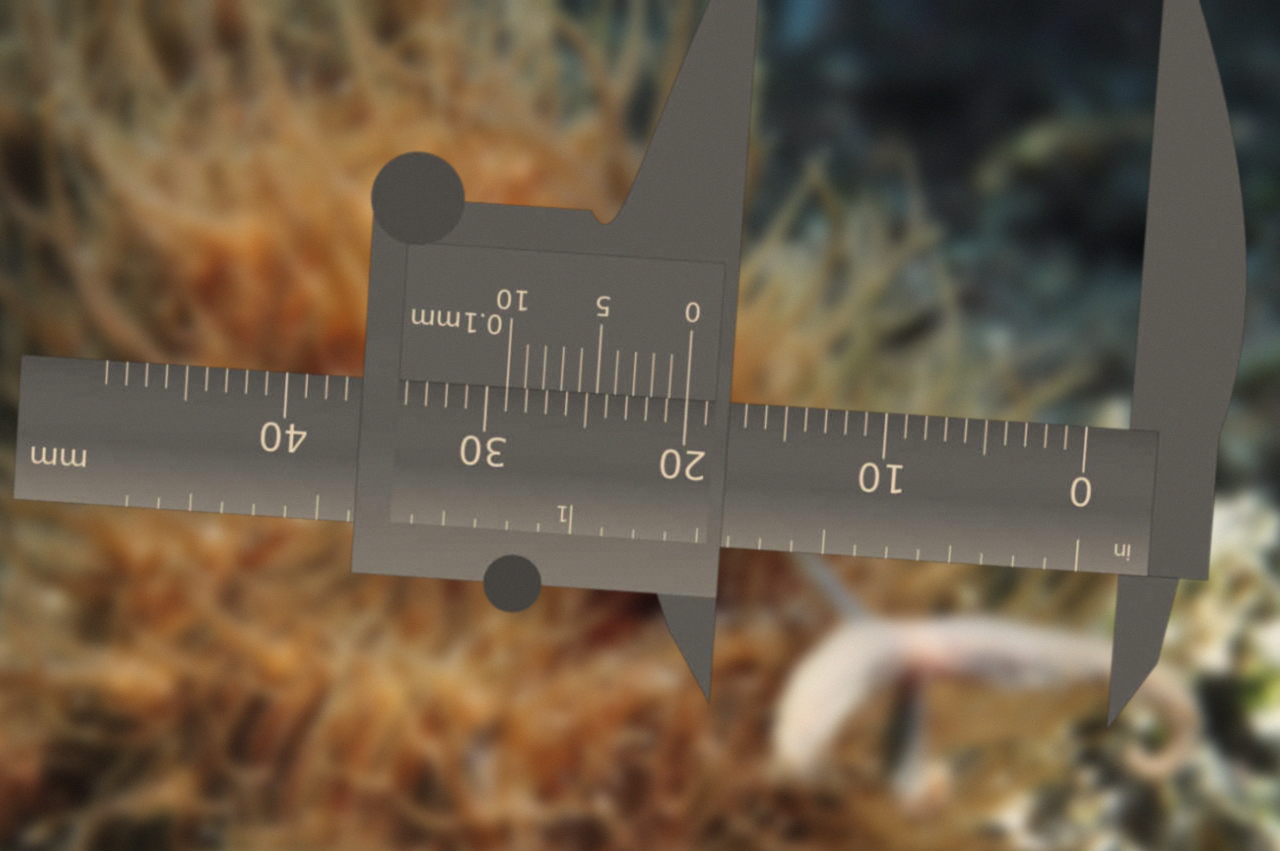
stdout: 20.0 mm
